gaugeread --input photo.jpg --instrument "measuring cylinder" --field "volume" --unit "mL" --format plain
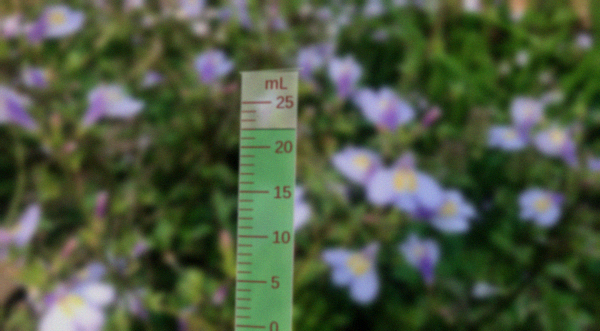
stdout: 22 mL
